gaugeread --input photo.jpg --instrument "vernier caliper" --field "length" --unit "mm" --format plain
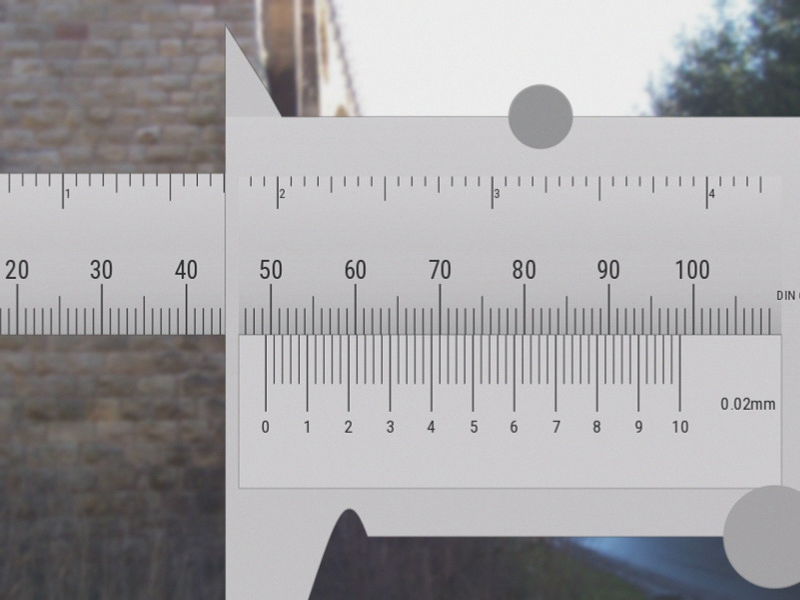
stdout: 49.4 mm
